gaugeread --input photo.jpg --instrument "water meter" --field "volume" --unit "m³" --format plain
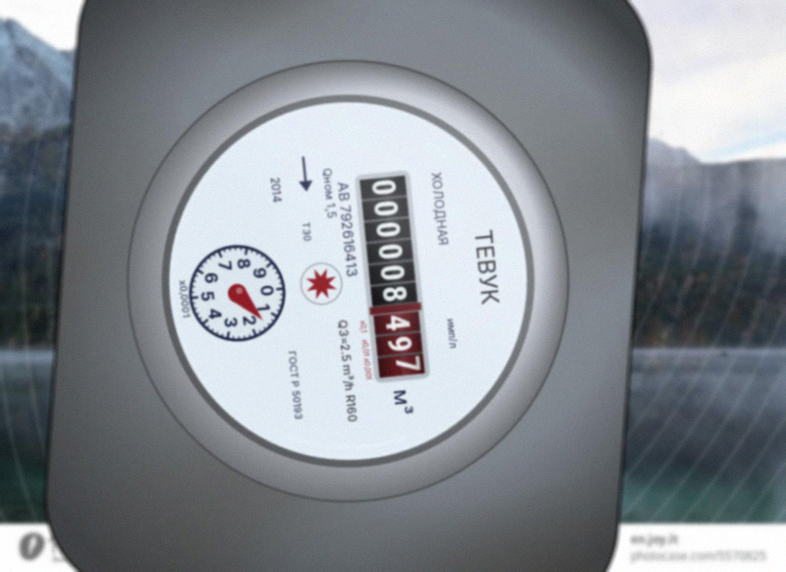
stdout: 8.4971 m³
